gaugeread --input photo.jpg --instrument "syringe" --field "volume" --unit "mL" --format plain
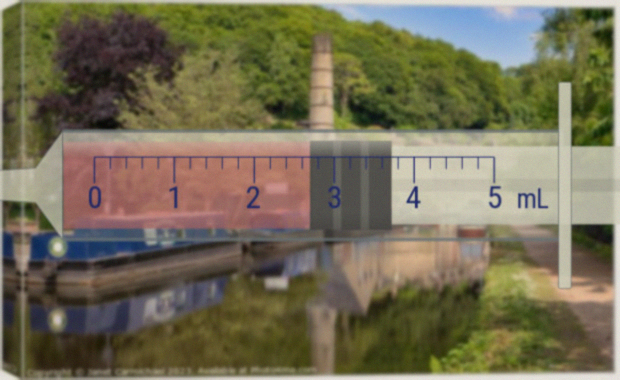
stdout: 2.7 mL
